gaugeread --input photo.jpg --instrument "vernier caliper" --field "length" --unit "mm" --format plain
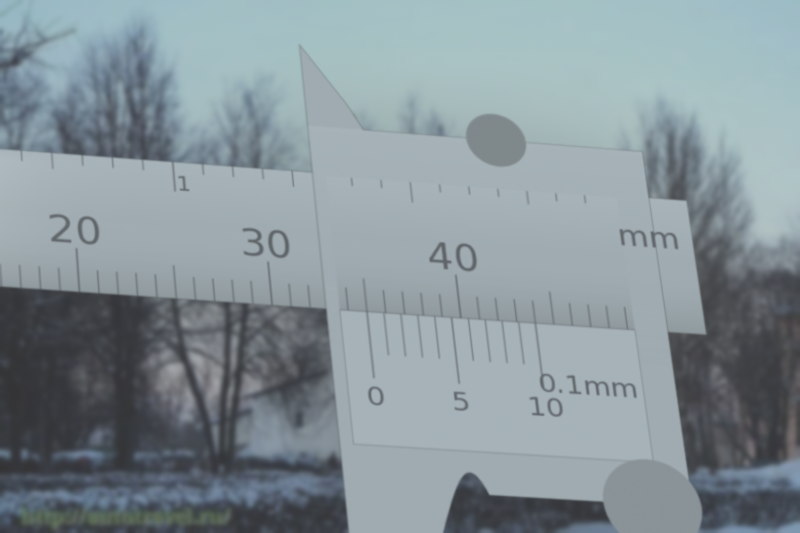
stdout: 35.0 mm
